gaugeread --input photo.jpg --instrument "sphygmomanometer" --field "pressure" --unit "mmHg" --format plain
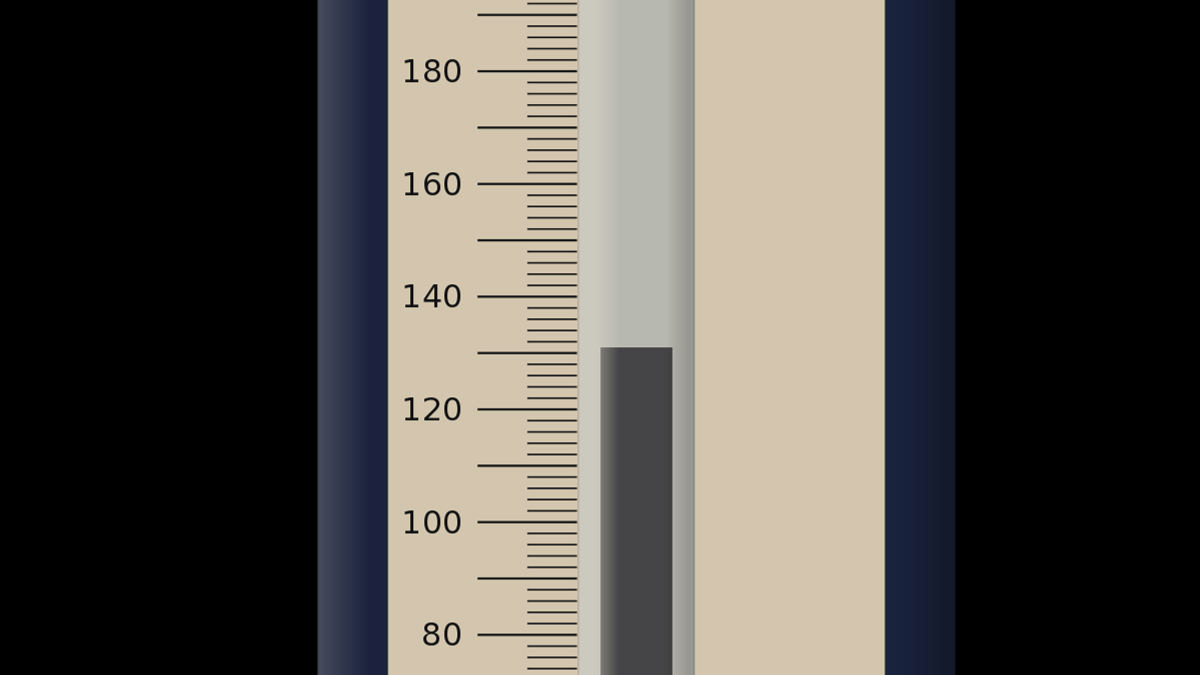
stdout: 131 mmHg
